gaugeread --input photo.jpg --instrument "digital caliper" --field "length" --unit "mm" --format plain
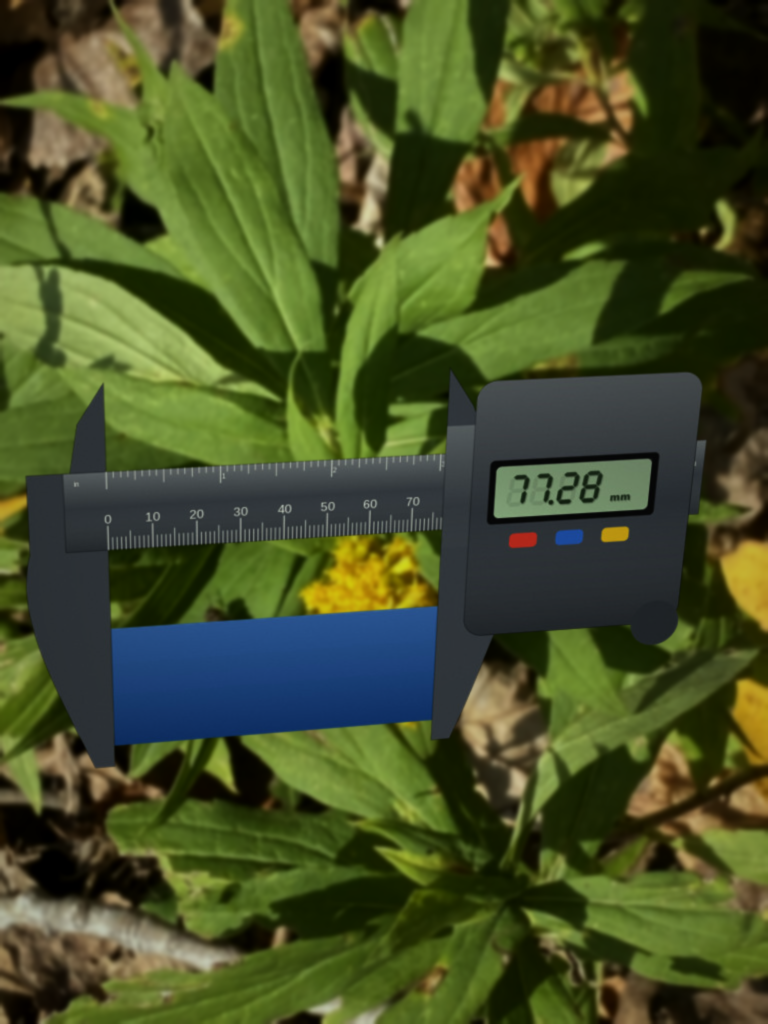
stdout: 77.28 mm
